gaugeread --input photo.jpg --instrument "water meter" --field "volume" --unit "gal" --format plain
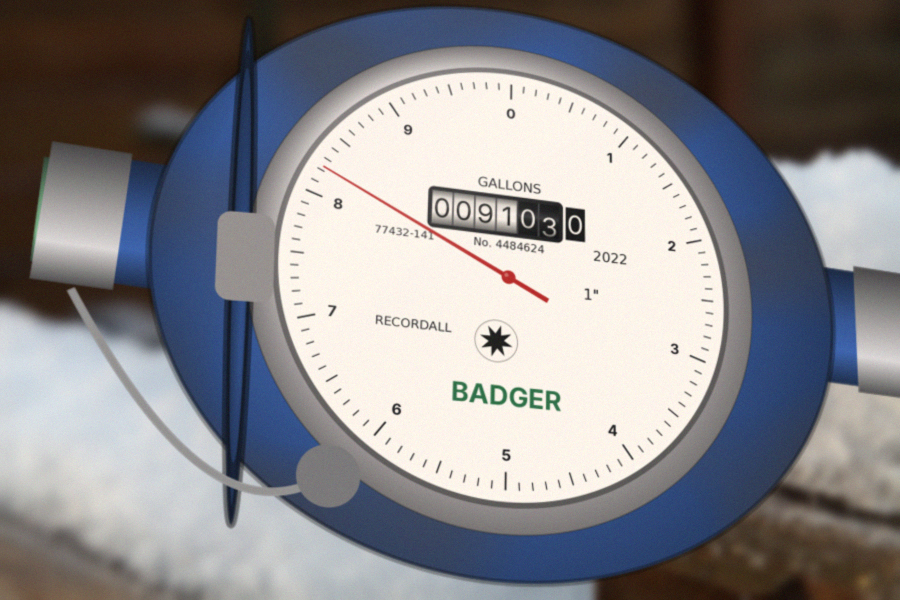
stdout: 91028.2 gal
